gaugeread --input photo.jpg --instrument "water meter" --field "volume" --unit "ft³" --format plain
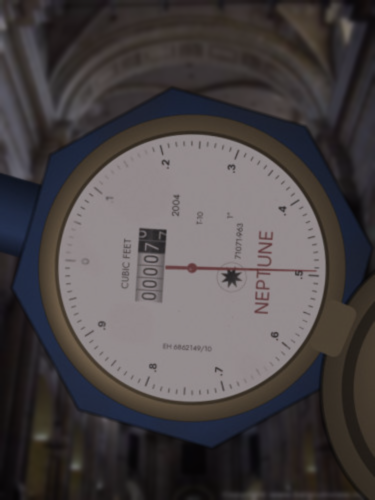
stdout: 76.49 ft³
